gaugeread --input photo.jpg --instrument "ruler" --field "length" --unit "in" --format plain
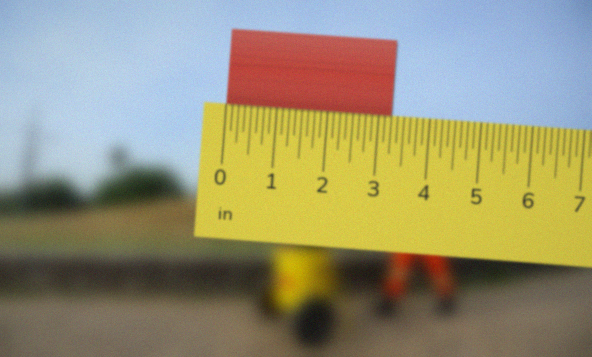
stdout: 3.25 in
